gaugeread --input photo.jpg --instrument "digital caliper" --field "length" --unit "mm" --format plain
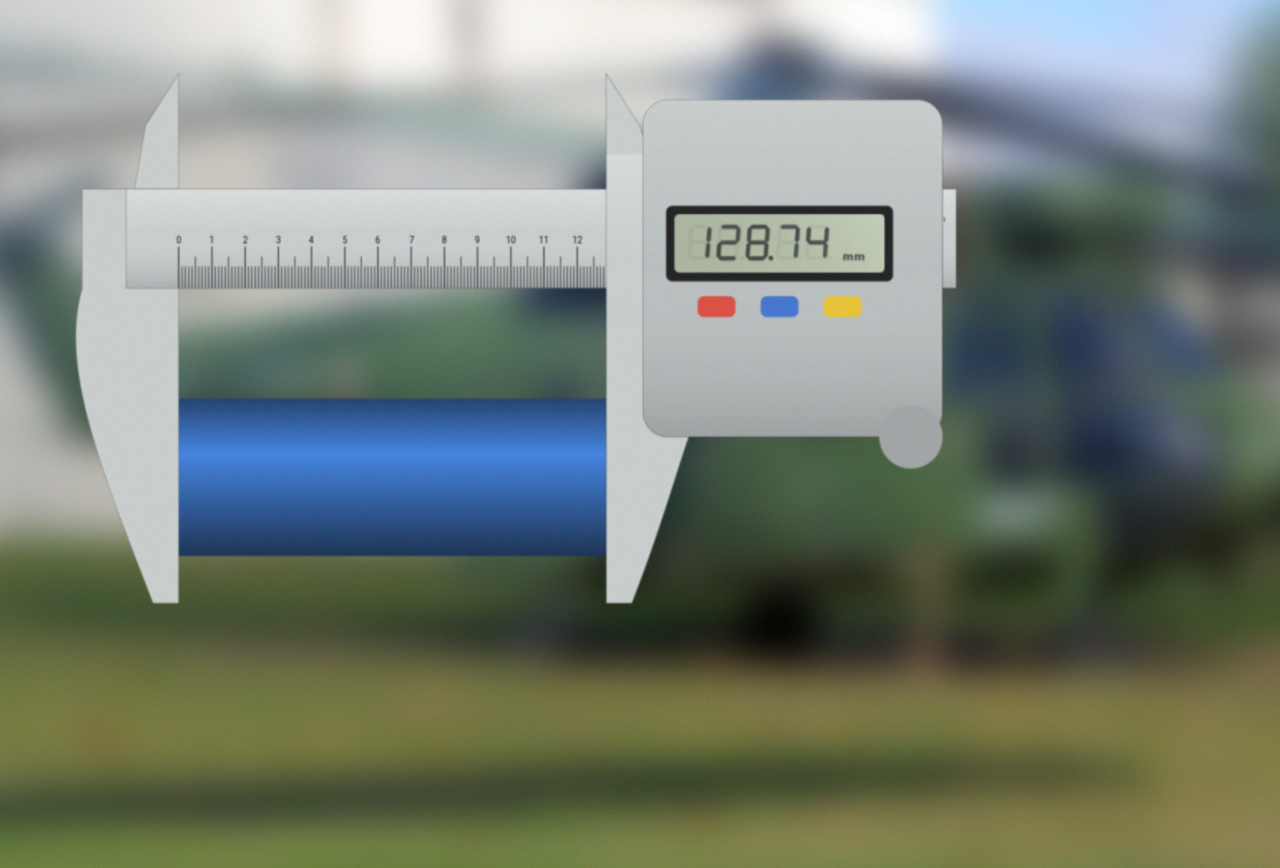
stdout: 128.74 mm
